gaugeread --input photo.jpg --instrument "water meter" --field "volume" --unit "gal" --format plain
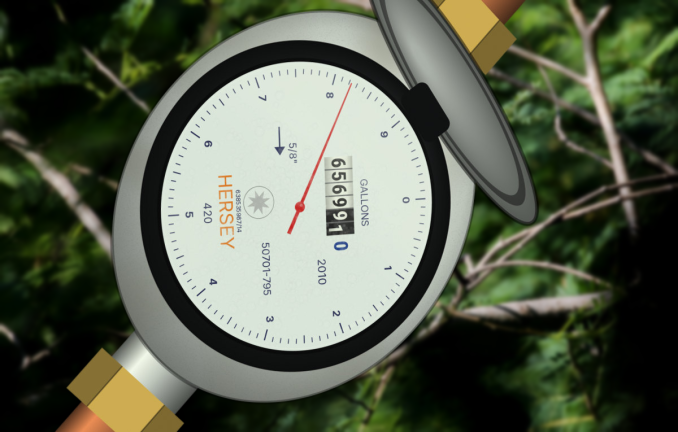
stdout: 6569908.2 gal
